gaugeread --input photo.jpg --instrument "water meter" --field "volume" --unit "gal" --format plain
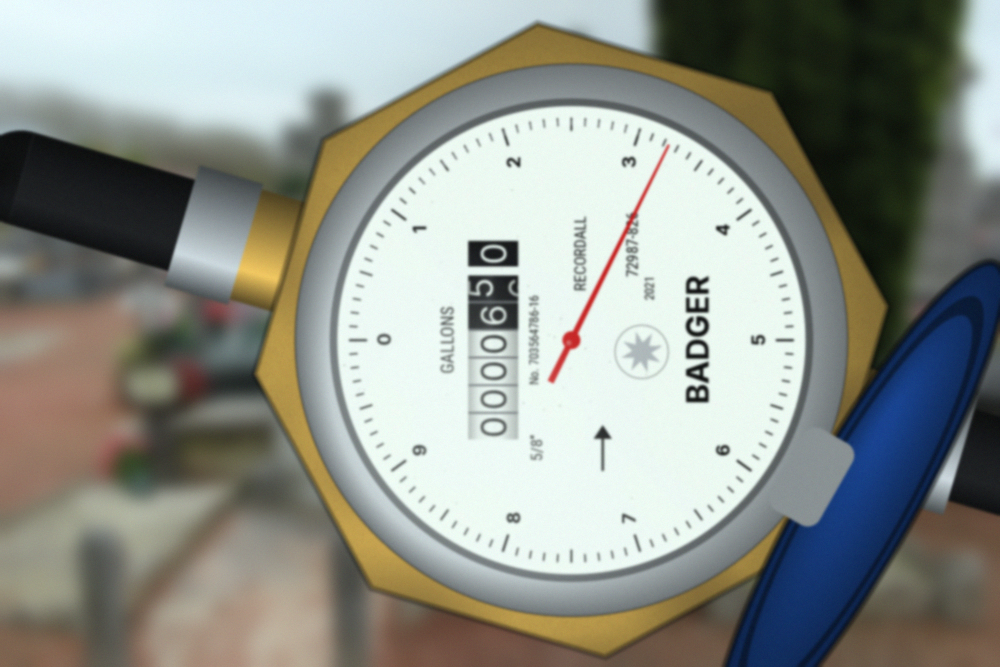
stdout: 653.2 gal
